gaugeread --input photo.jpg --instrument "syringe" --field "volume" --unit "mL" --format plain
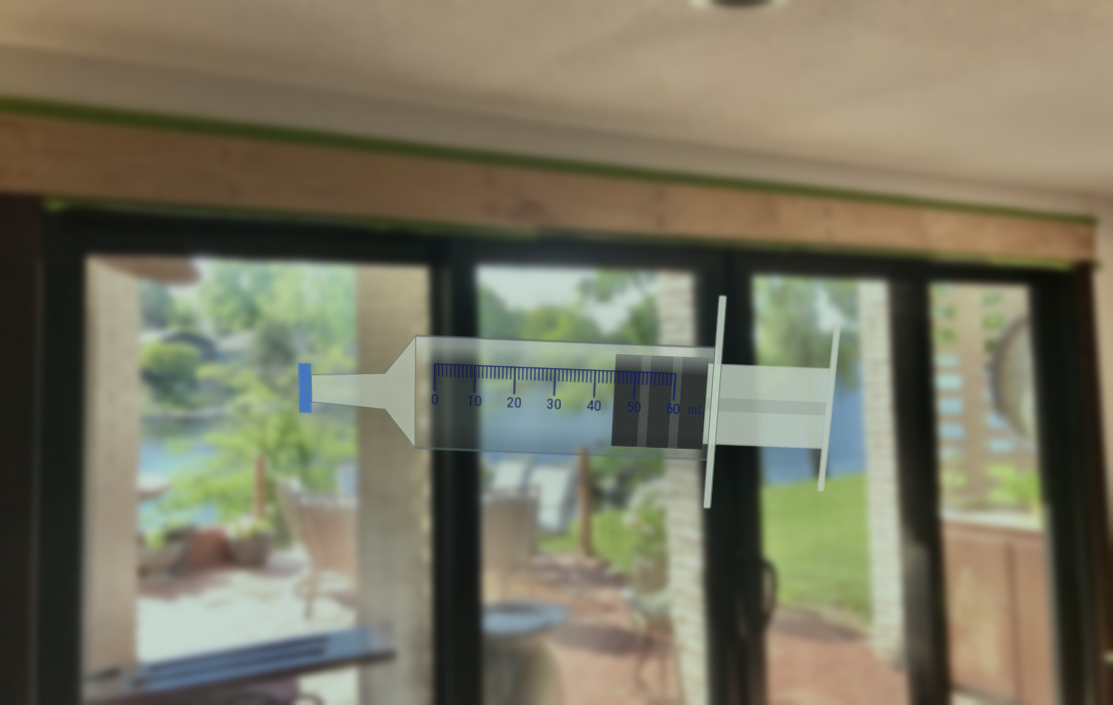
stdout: 45 mL
